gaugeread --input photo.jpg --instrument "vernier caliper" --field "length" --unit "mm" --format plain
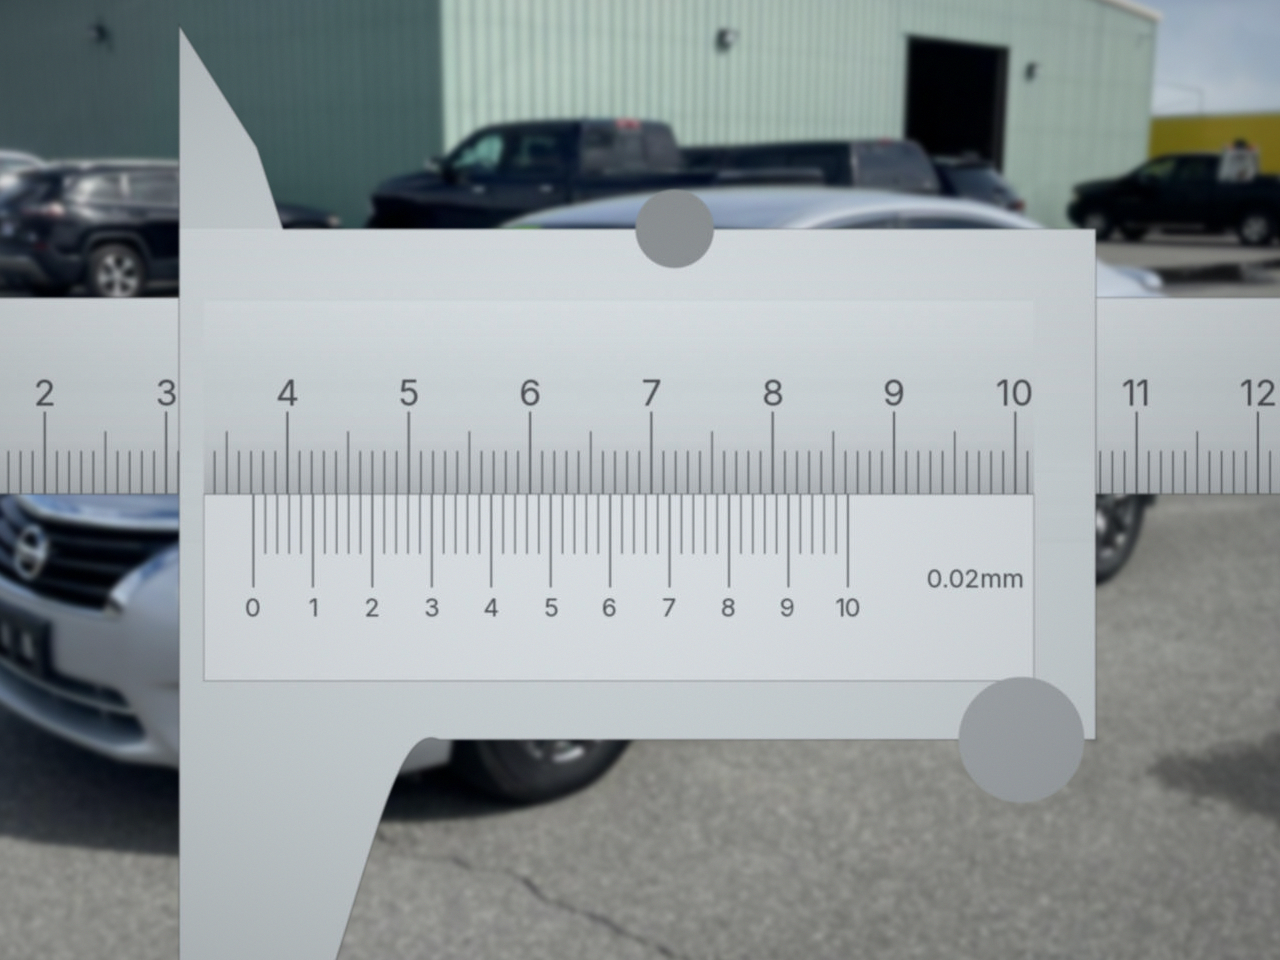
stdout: 37.2 mm
